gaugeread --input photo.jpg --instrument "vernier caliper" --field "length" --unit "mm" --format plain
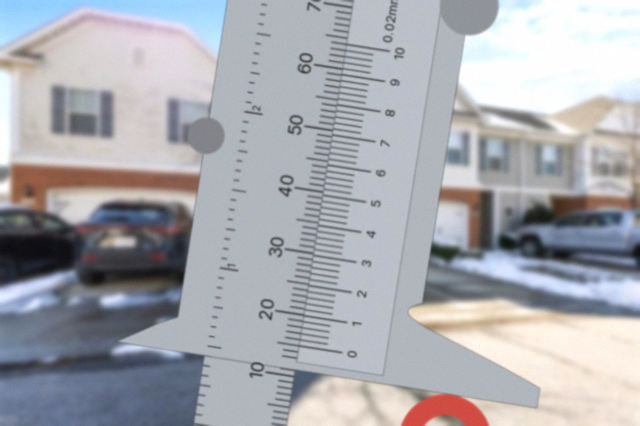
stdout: 15.0 mm
